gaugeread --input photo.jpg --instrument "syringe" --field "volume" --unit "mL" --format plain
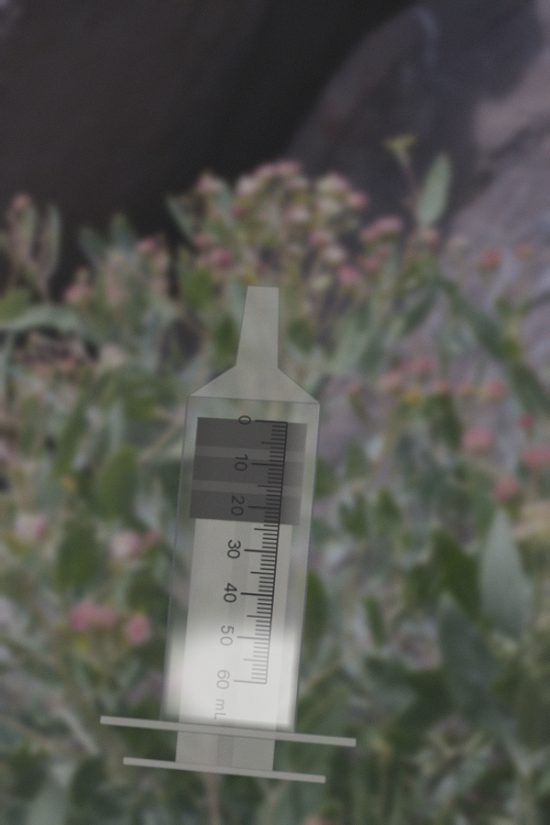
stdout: 0 mL
